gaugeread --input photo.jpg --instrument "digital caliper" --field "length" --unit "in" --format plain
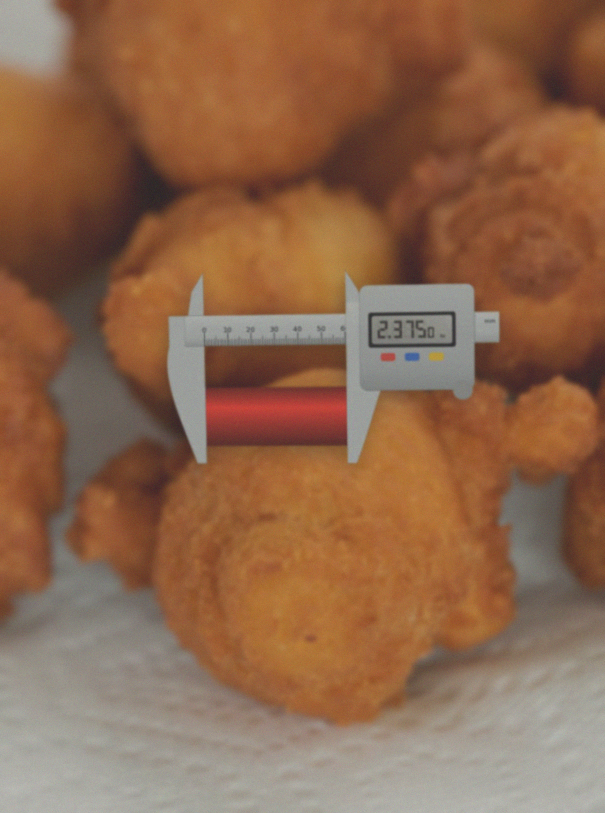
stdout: 2.3750 in
